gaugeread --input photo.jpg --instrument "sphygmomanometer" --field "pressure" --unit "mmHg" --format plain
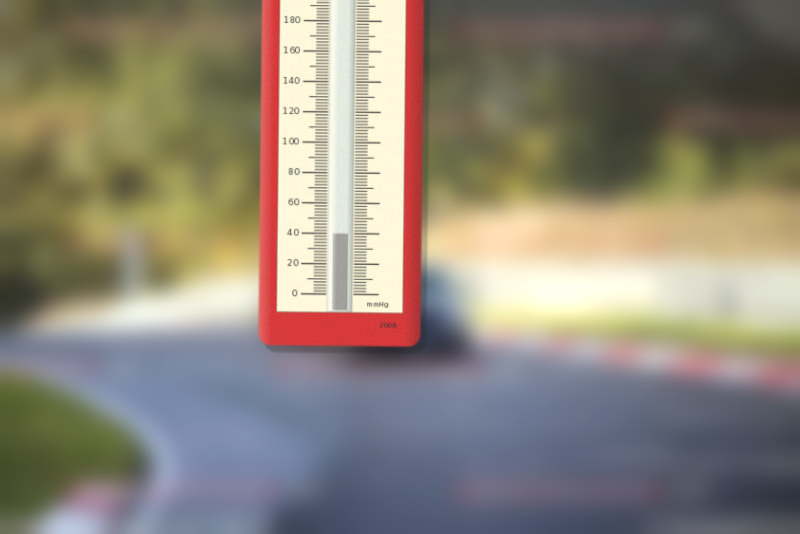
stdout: 40 mmHg
